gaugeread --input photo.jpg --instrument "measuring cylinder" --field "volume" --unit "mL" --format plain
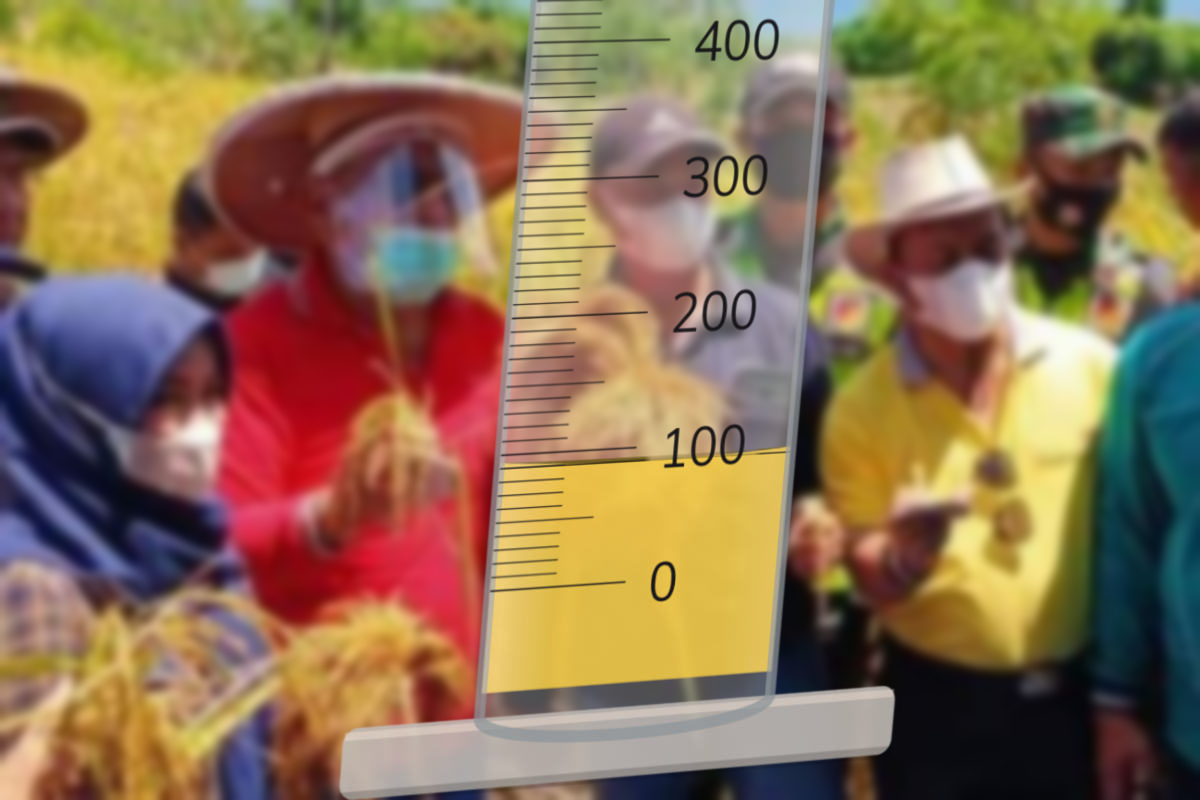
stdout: 90 mL
